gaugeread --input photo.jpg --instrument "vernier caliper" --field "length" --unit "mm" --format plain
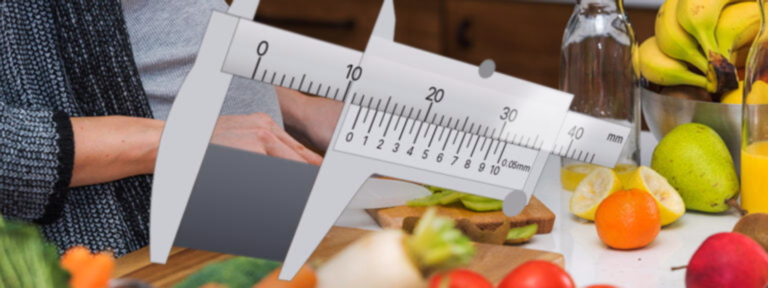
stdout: 12.2 mm
